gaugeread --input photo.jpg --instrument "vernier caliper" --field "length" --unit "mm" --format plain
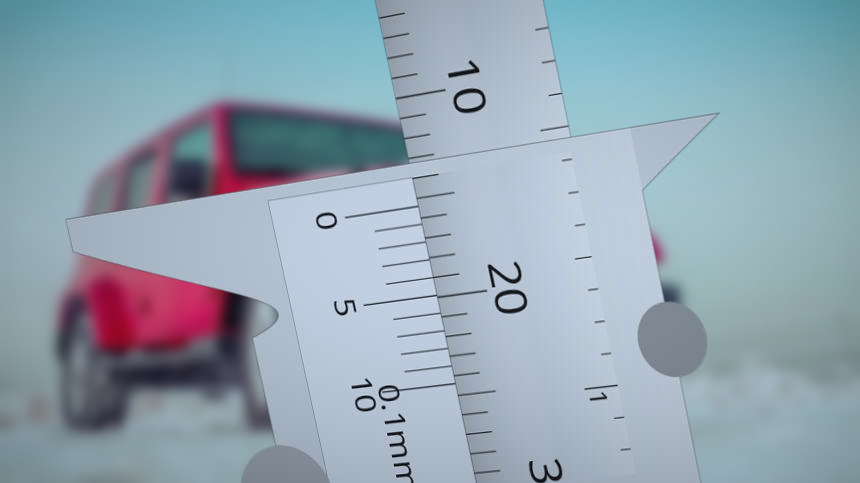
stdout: 15.4 mm
